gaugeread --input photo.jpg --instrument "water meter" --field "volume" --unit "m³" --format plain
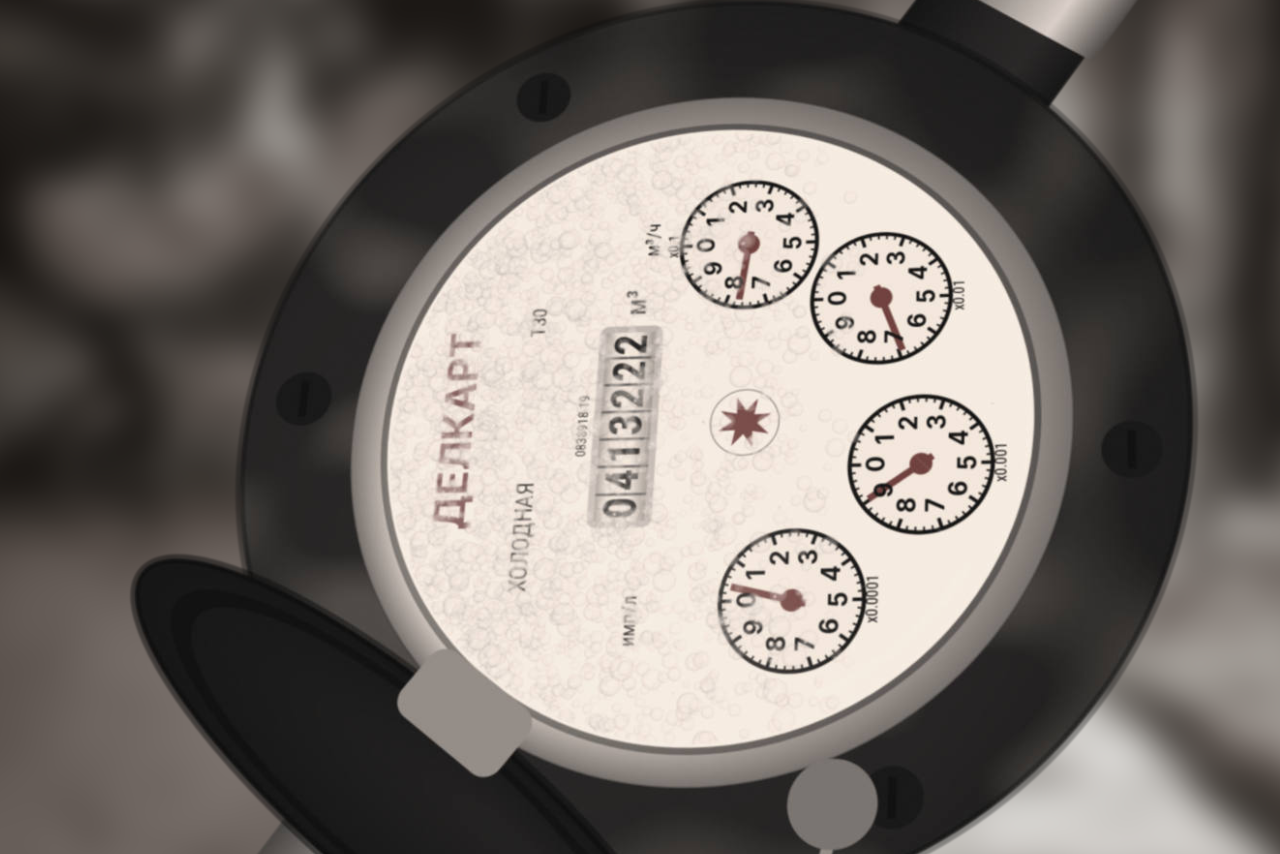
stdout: 413222.7690 m³
